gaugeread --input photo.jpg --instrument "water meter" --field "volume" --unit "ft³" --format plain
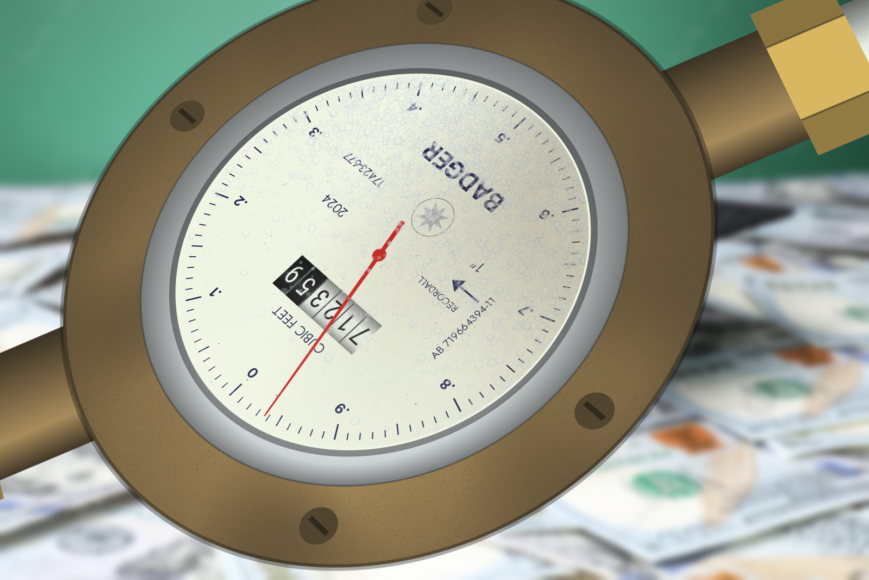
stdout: 712358.96 ft³
